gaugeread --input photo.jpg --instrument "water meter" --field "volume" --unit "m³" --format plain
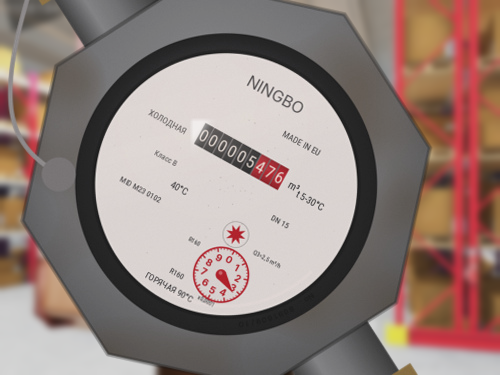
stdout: 5.4763 m³
